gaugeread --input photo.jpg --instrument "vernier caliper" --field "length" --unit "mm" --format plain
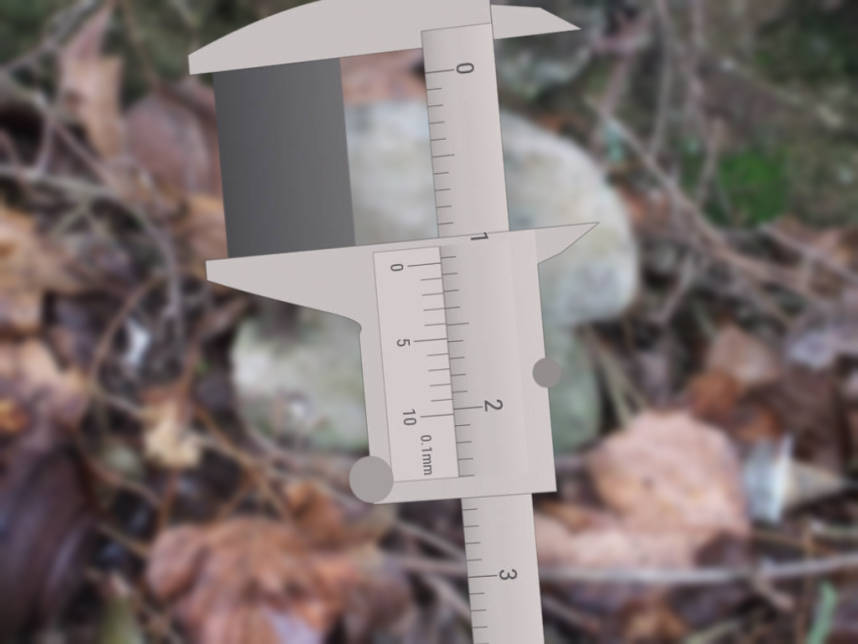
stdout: 11.3 mm
